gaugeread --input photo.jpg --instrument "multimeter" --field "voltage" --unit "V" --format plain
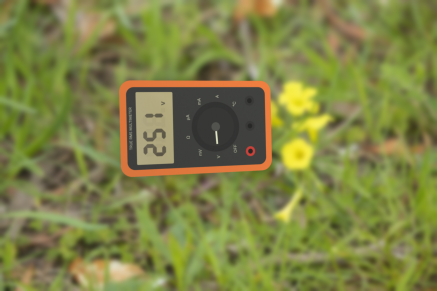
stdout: 251 V
